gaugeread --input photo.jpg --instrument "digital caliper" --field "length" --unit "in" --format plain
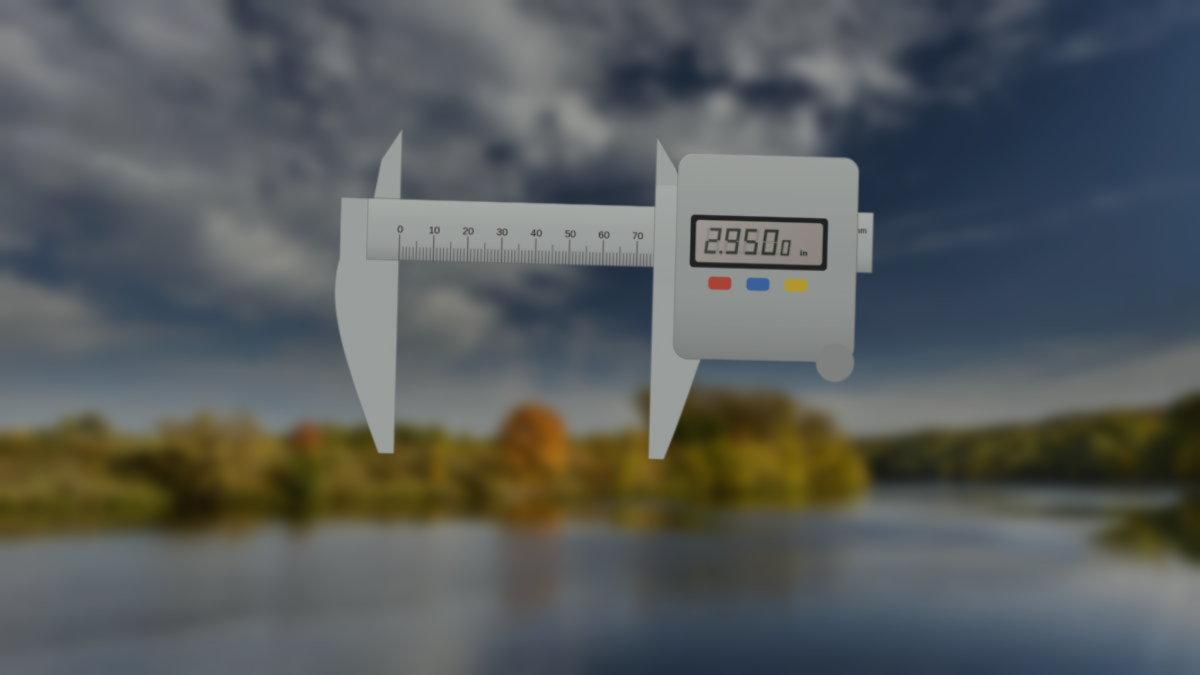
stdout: 2.9500 in
